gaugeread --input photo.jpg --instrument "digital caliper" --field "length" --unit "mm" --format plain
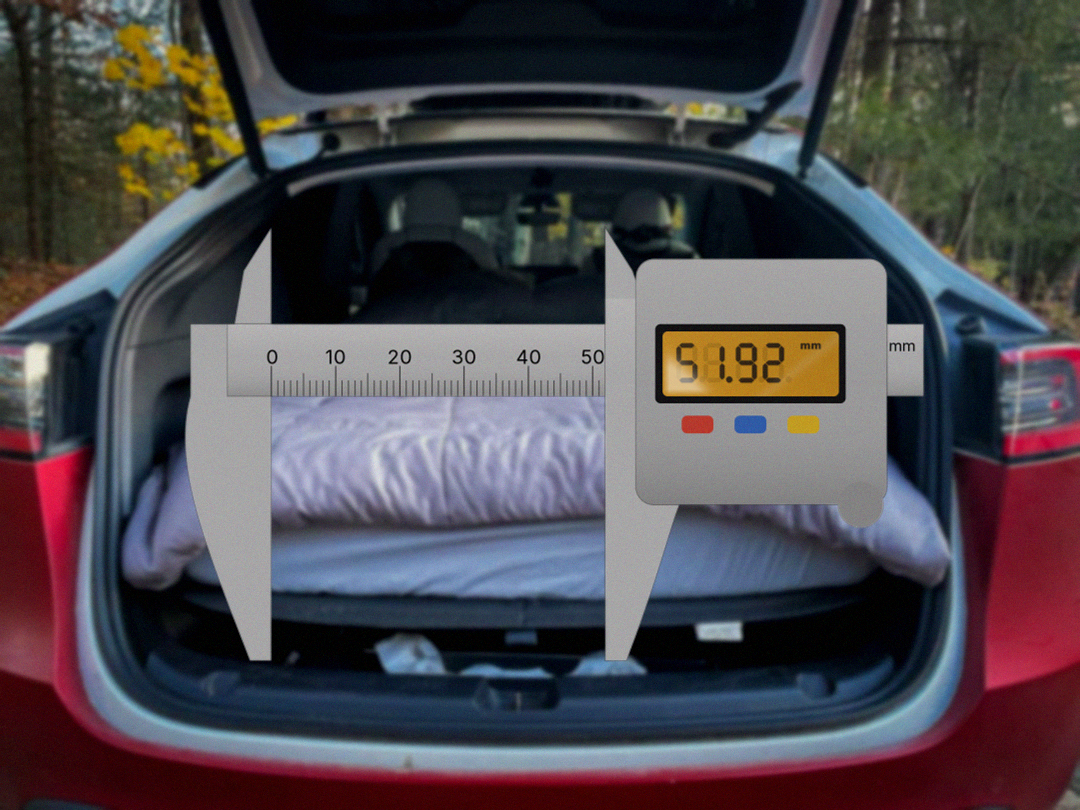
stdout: 51.92 mm
